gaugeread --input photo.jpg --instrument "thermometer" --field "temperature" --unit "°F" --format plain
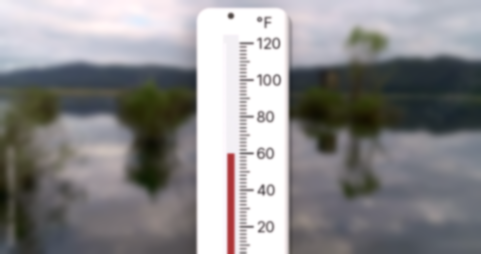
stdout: 60 °F
